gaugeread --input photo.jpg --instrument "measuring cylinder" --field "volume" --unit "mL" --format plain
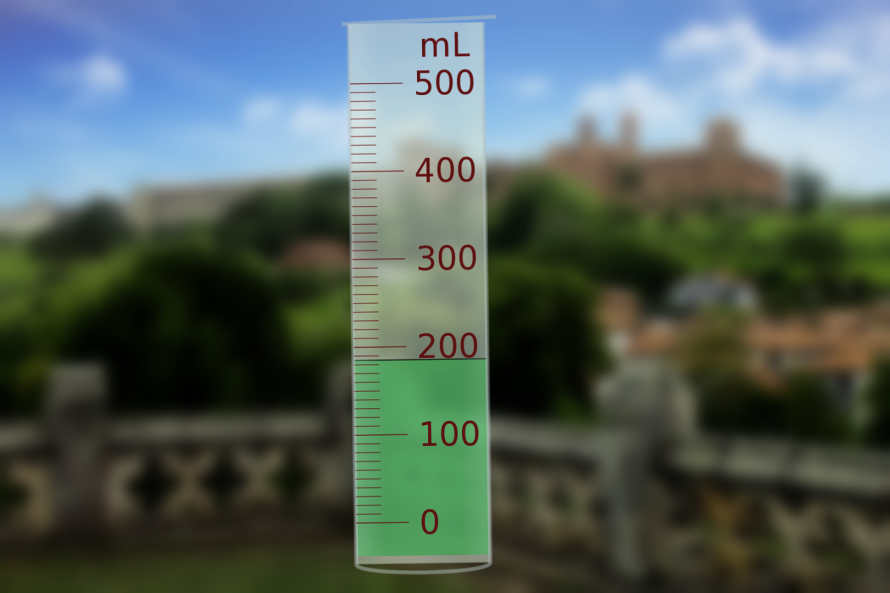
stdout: 185 mL
